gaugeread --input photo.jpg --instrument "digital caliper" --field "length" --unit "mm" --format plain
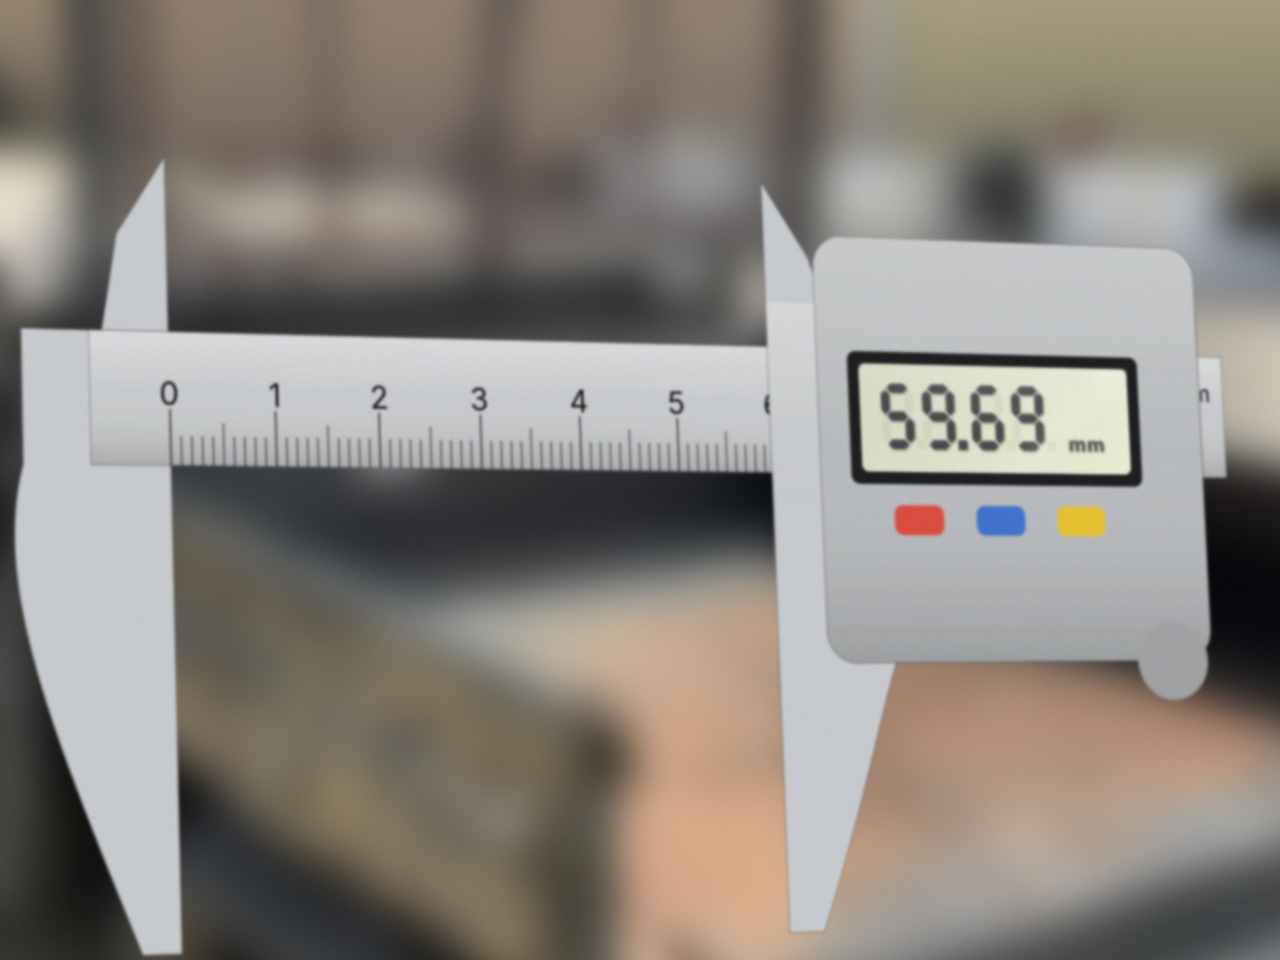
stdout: 59.69 mm
